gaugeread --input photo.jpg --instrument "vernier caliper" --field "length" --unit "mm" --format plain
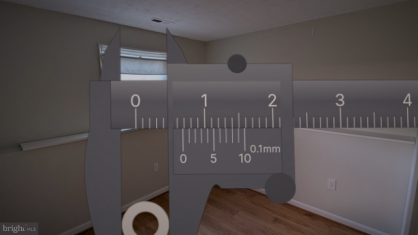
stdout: 6.8 mm
